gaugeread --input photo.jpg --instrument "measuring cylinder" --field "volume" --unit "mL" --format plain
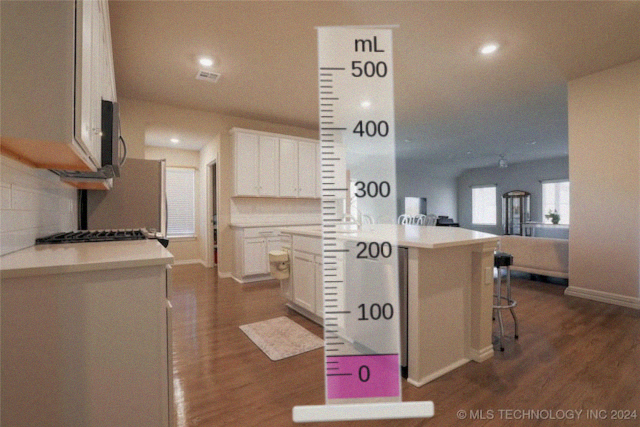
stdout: 30 mL
